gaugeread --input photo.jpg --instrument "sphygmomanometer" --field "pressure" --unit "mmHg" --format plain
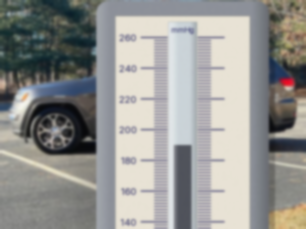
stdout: 190 mmHg
